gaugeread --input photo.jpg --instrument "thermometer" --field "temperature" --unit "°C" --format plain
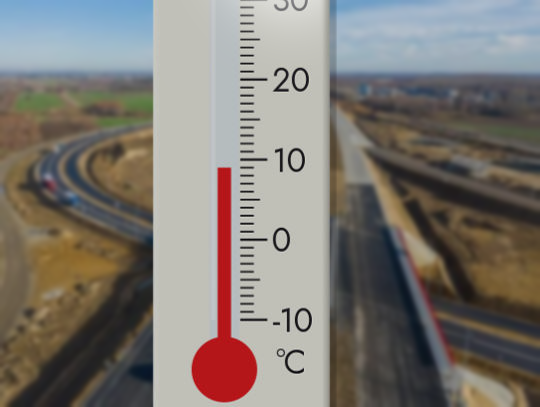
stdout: 9 °C
